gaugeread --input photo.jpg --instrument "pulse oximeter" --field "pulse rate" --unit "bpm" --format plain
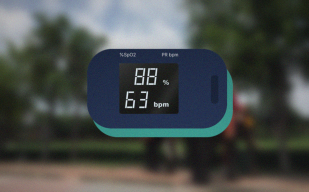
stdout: 63 bpm
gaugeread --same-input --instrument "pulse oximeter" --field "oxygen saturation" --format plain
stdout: 88 %
